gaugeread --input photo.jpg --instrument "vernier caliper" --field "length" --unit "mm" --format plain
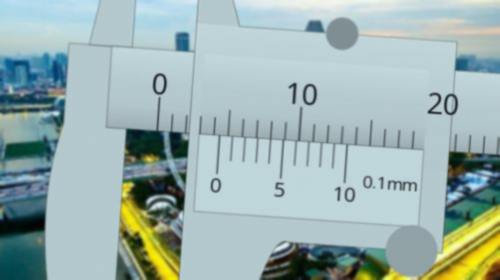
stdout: 4.4 mm
